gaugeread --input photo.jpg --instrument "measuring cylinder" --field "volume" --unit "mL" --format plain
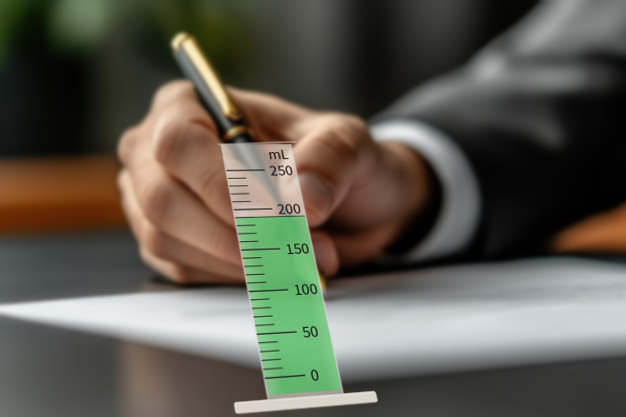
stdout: 190 mL
